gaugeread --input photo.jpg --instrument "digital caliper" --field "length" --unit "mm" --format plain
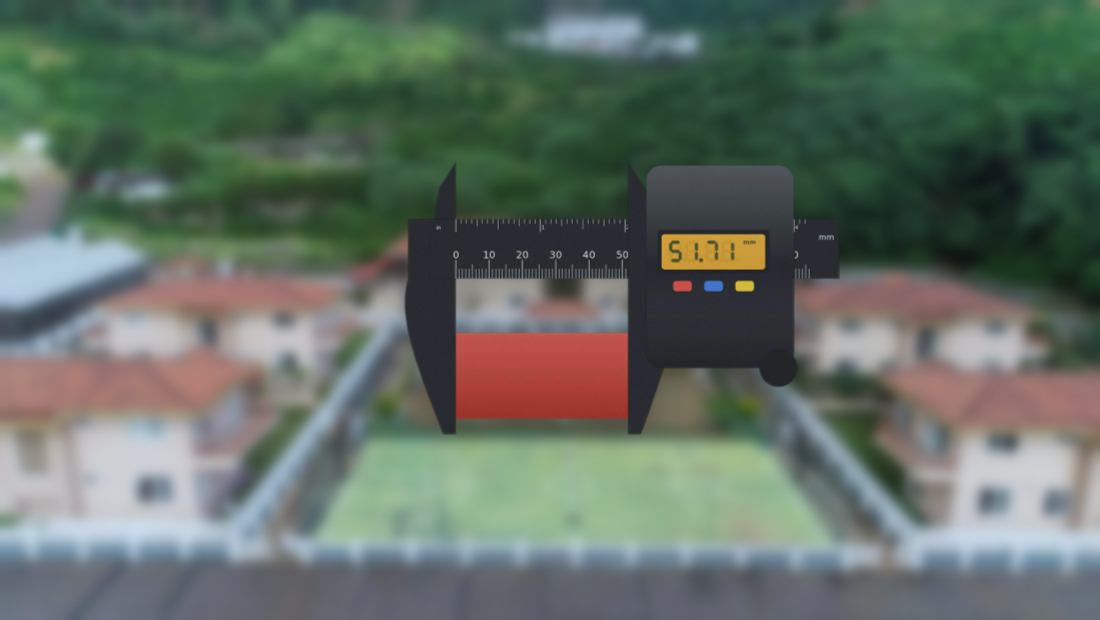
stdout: 51.71 mm
